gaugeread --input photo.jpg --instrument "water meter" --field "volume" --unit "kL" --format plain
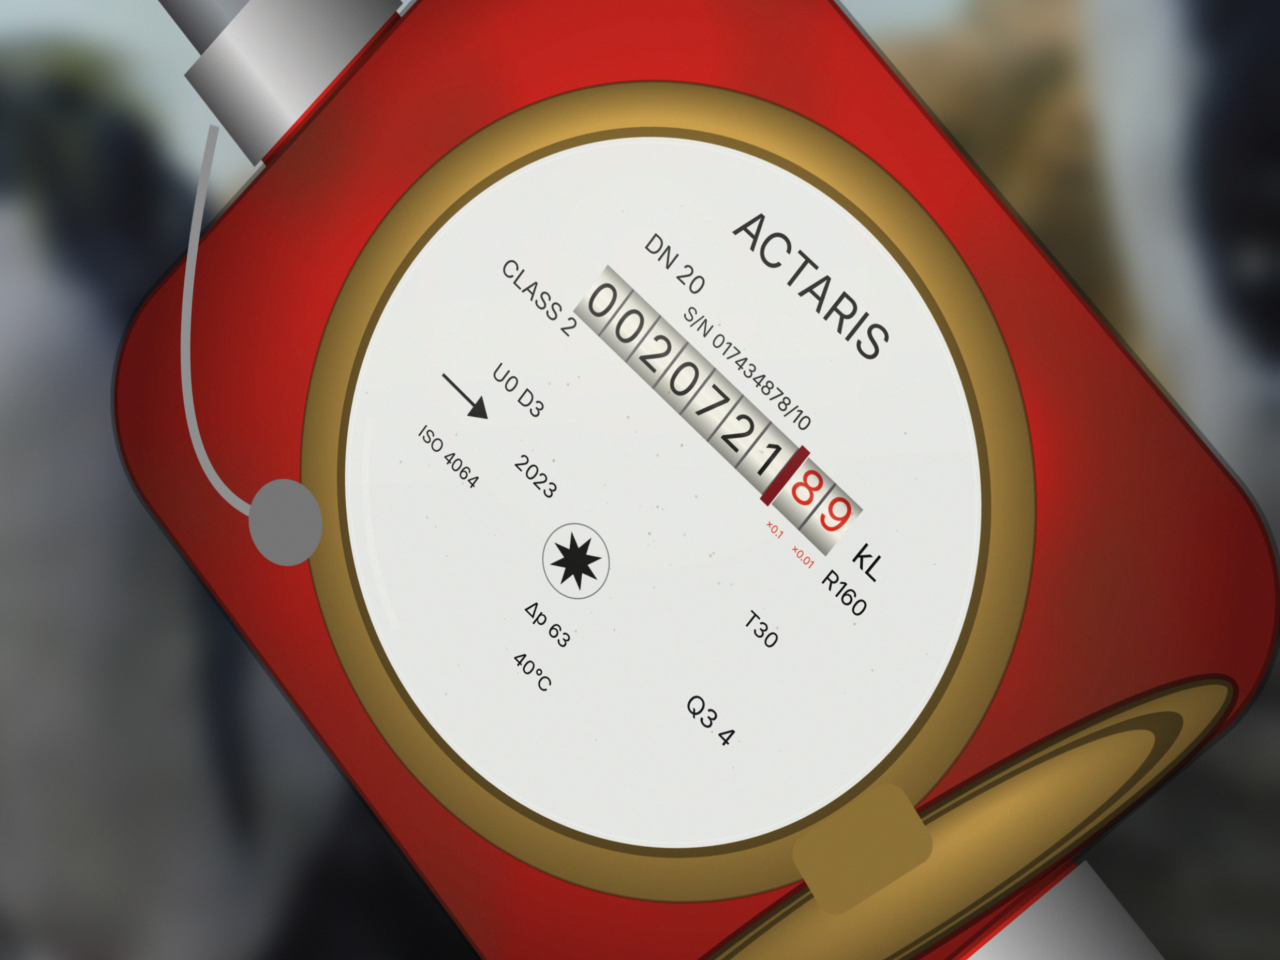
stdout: 20721.89 kL
